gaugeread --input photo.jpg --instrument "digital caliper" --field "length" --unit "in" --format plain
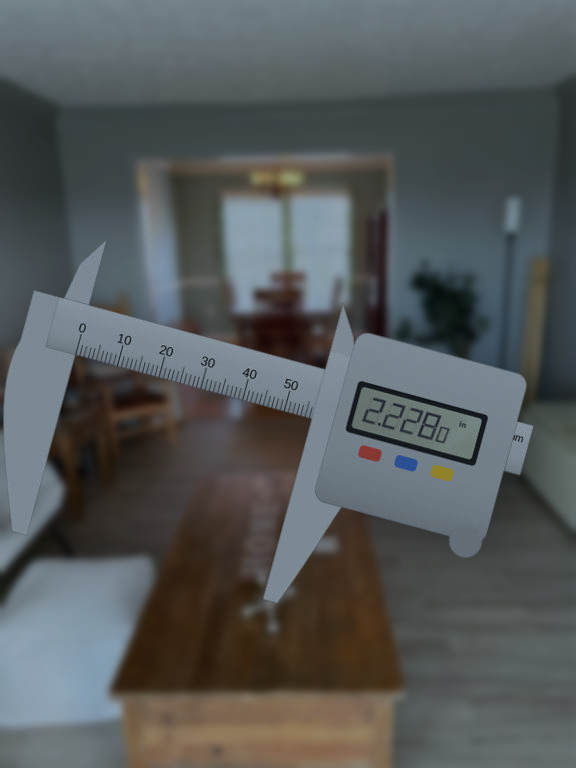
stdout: 2.2280 in
